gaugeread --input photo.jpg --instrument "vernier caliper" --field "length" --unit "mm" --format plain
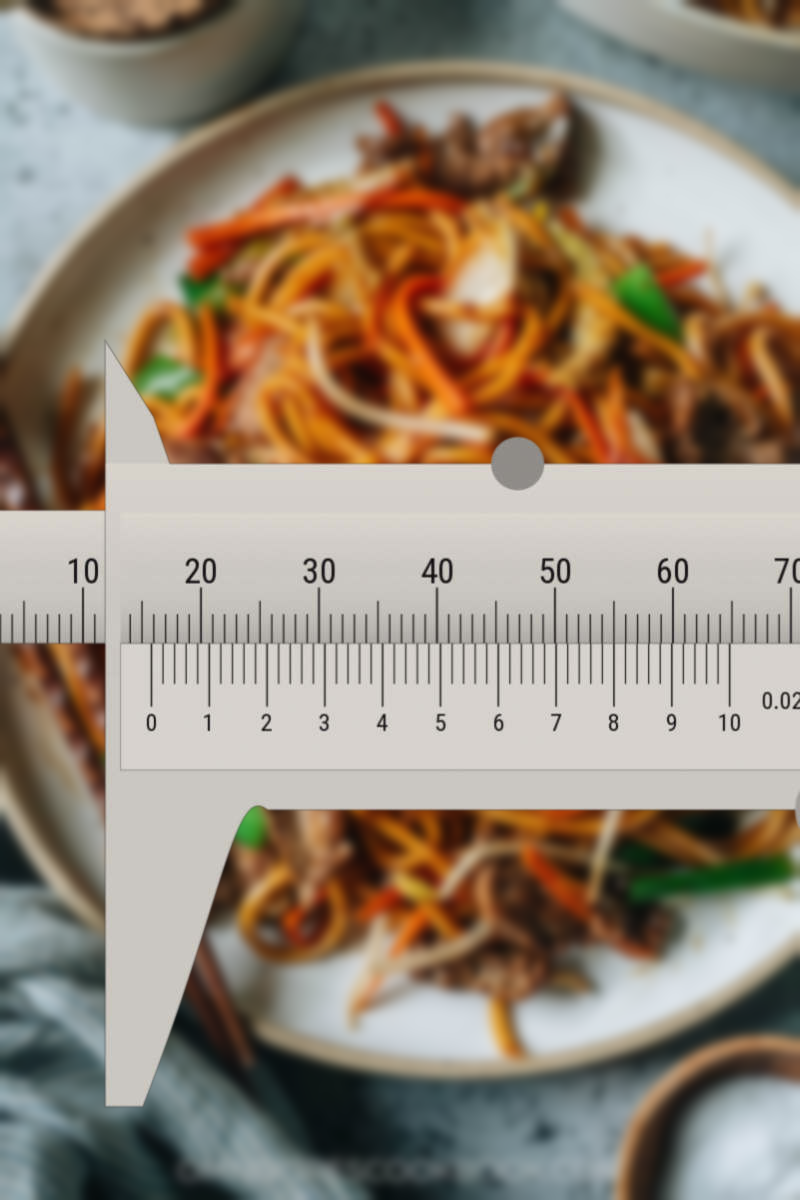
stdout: 15.8 mm
